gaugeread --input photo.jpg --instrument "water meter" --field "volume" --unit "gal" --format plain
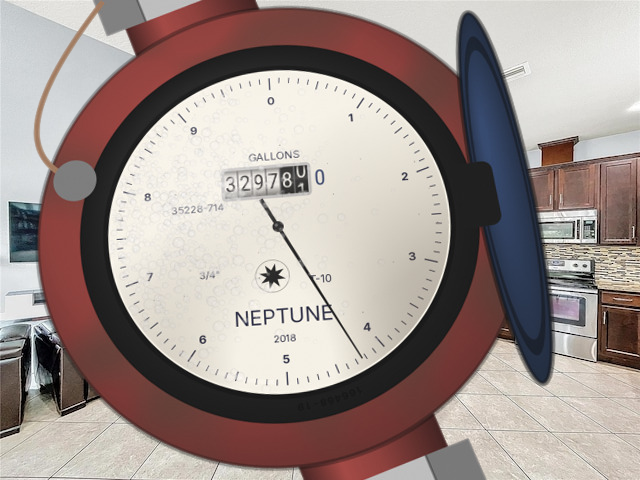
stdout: 3297804.2 gal
